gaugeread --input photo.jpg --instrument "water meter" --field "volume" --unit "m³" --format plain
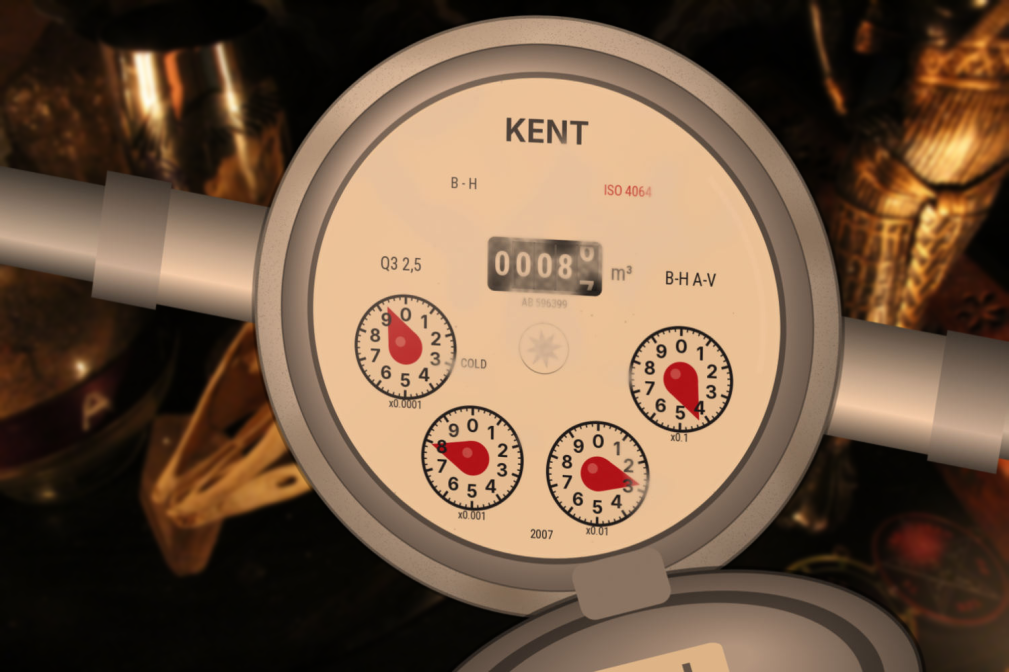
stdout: 86.4279 m³
